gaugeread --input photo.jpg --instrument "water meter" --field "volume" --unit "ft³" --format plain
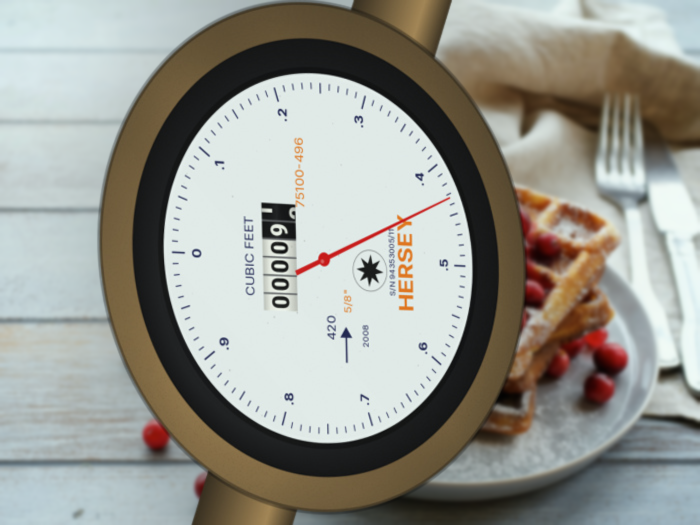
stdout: 91.43 ft³
